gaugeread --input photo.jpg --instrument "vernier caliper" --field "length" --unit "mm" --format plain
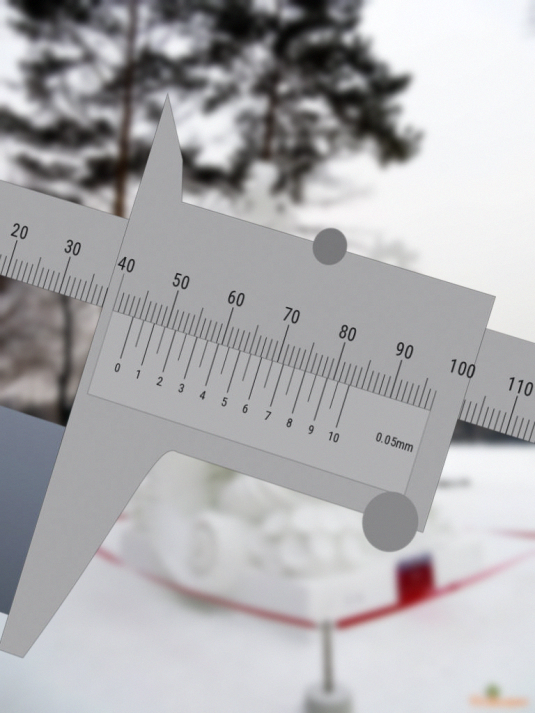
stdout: 43.8 mm
